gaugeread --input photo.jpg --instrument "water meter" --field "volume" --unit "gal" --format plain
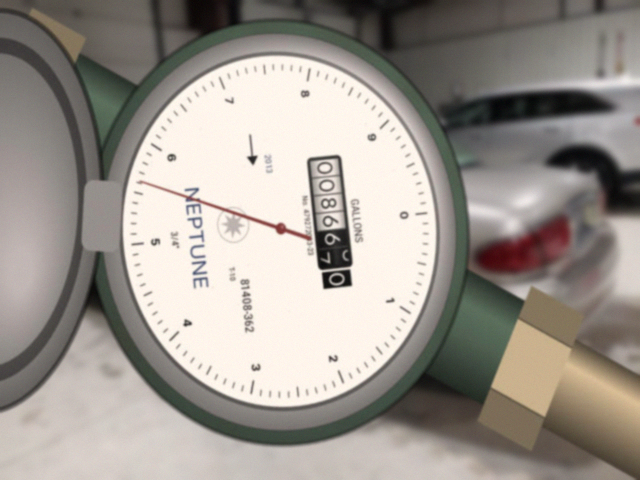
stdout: 86665.6 gal
